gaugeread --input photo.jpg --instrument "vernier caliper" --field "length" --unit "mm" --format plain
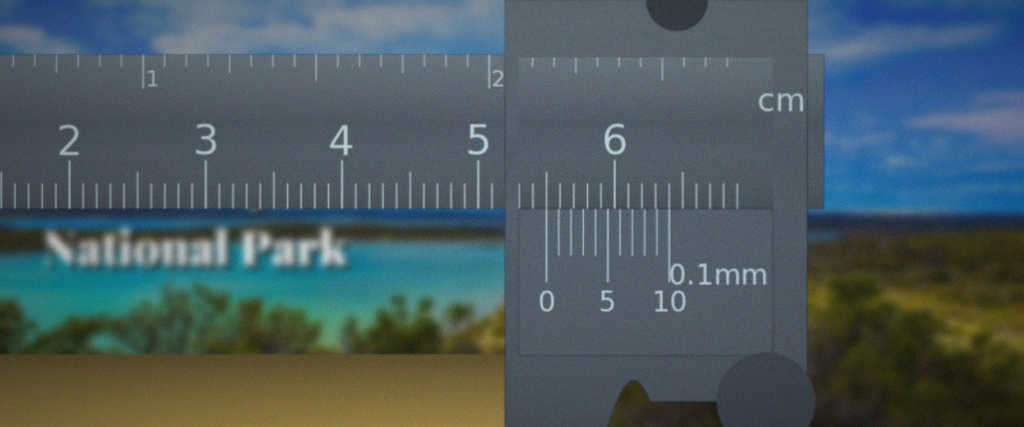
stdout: 55.0 mm
